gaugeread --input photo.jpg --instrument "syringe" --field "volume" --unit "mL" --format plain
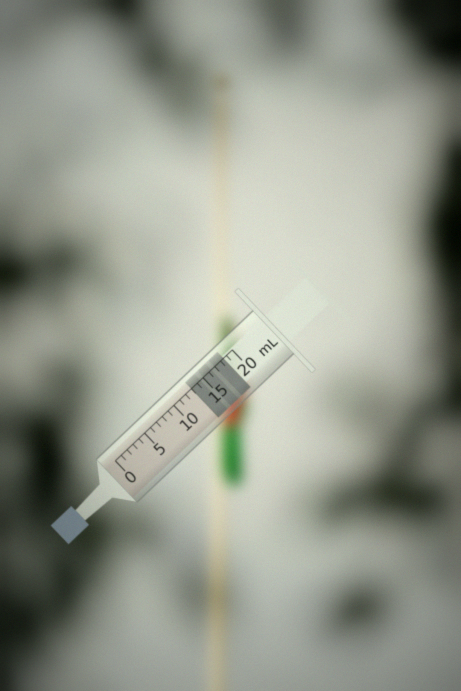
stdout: 13 mL
